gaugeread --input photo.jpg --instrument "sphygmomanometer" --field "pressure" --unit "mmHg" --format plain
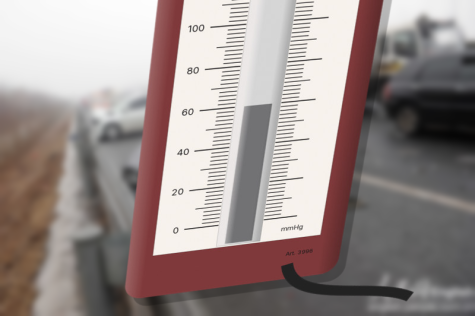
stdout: 60 mmHg
